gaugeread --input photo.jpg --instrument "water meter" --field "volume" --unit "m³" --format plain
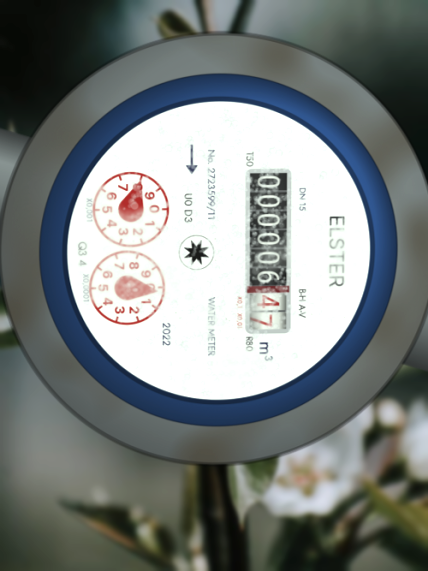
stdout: 6.4680 m³
